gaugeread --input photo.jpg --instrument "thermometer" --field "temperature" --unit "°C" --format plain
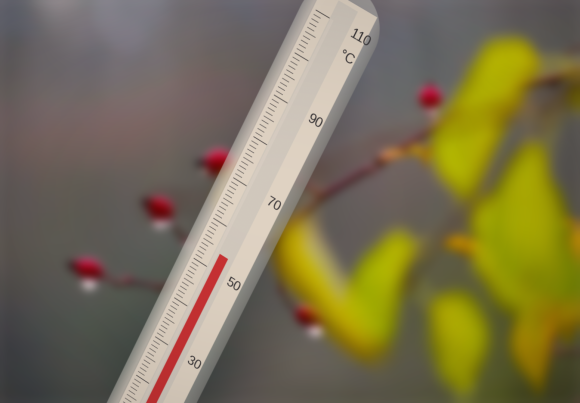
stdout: 54 °C
